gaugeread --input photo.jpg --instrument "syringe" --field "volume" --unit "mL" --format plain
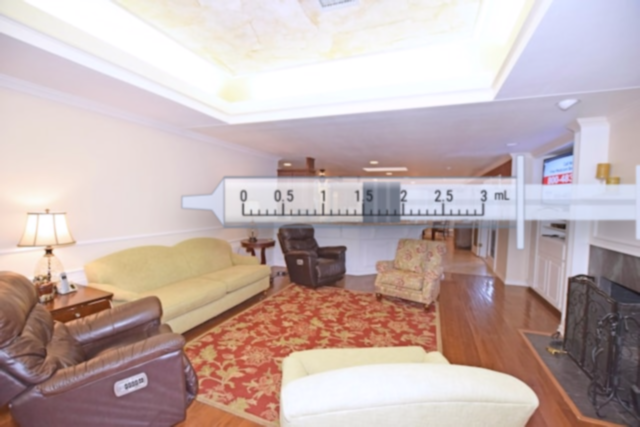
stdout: 1.5 mL
